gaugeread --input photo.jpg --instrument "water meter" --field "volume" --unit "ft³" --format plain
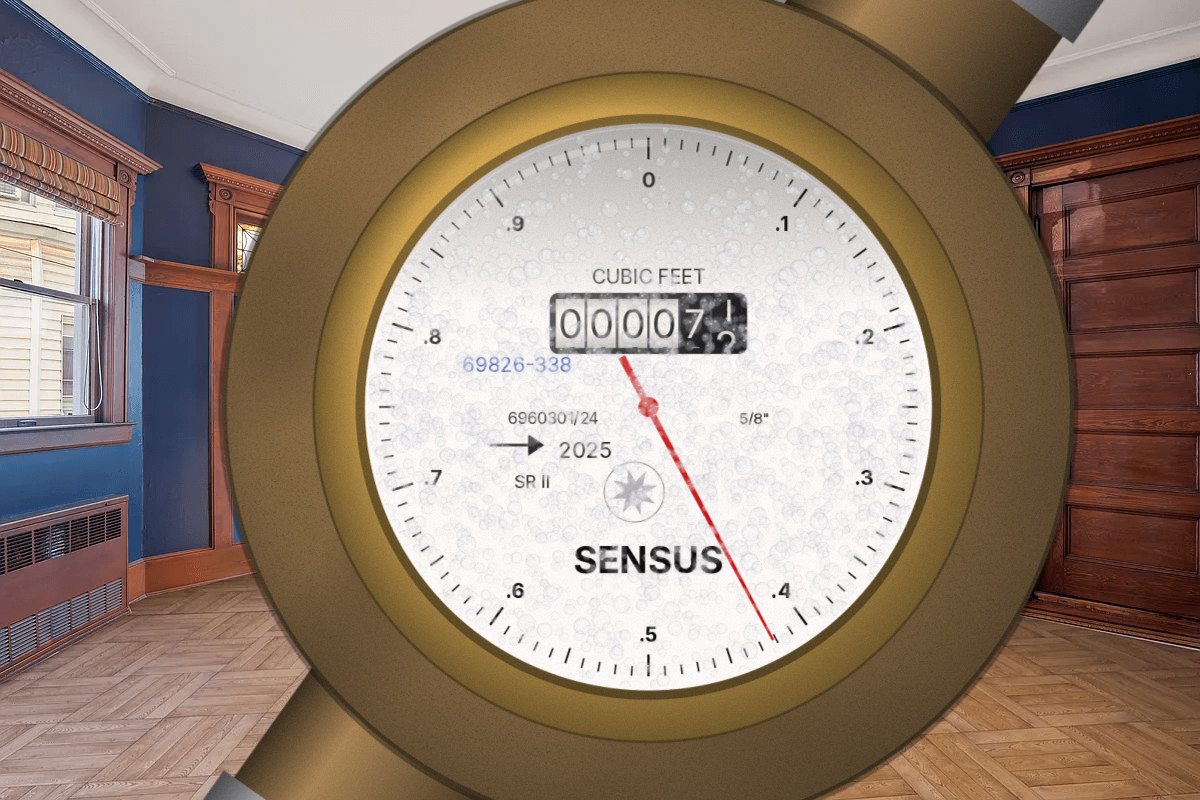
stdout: 71.42 ft³
